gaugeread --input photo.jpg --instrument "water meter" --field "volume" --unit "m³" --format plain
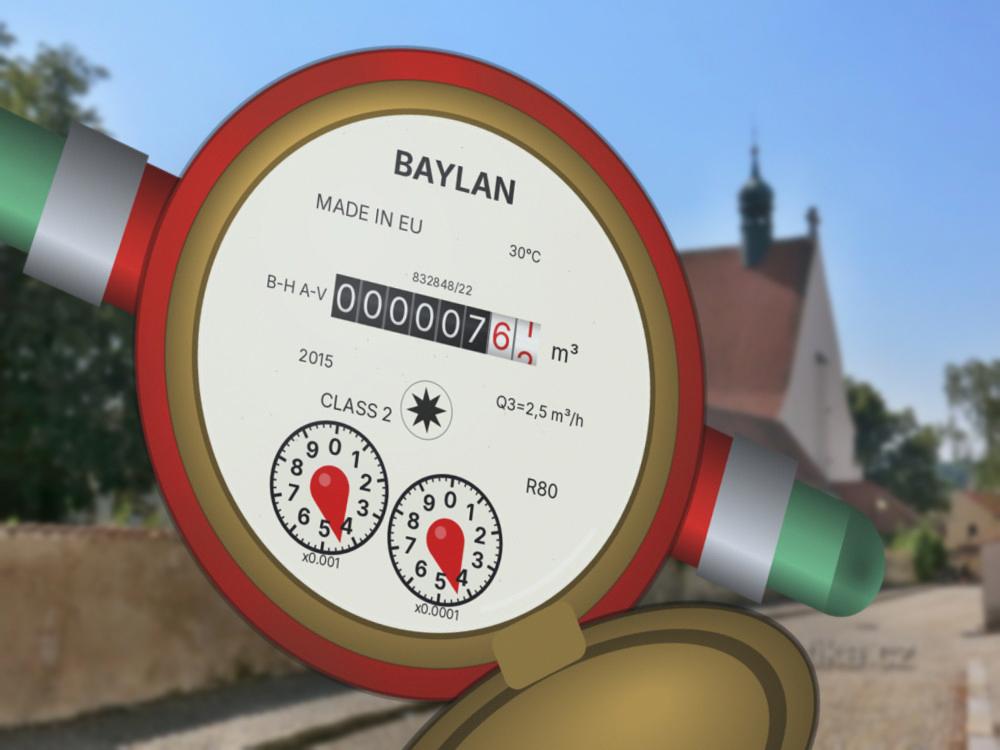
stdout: 7.6144 m³
